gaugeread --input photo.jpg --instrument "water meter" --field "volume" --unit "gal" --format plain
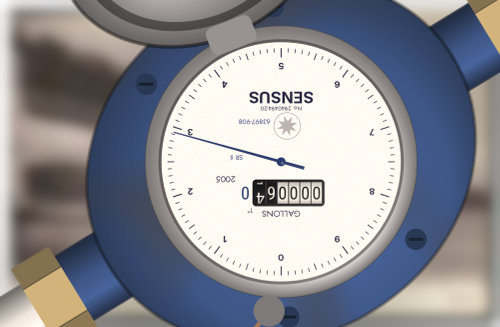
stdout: 642.9 gal
